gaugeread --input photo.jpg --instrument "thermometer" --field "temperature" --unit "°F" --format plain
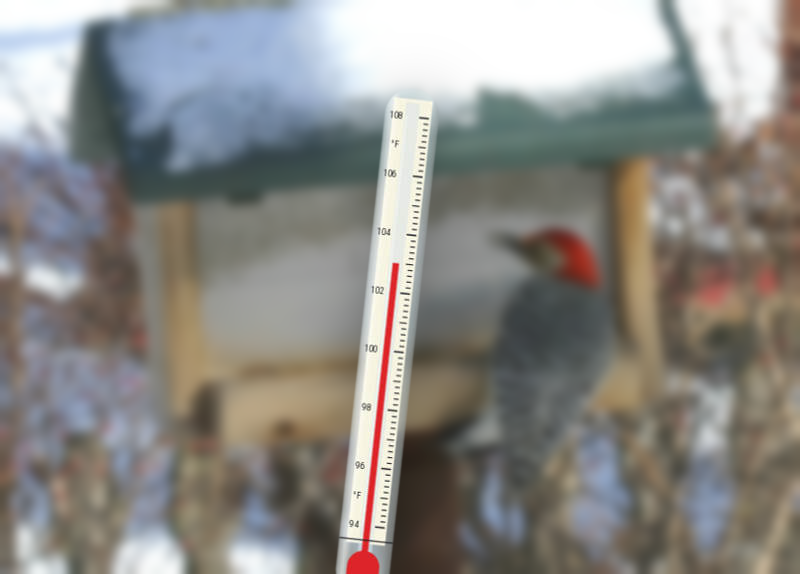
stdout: 103 °F
